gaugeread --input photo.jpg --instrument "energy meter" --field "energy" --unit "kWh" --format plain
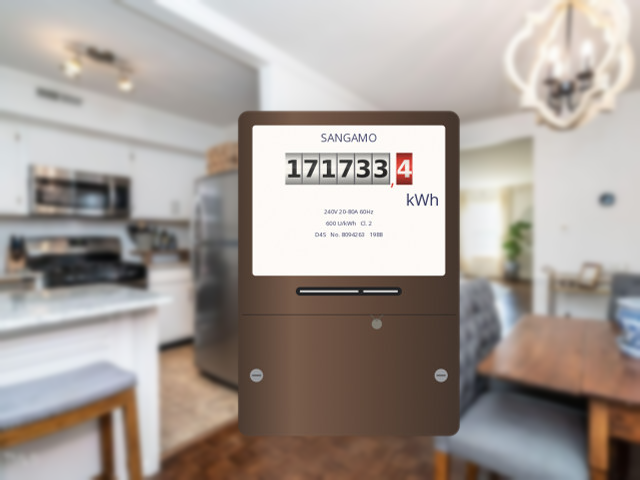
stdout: 171733.4 kWh
